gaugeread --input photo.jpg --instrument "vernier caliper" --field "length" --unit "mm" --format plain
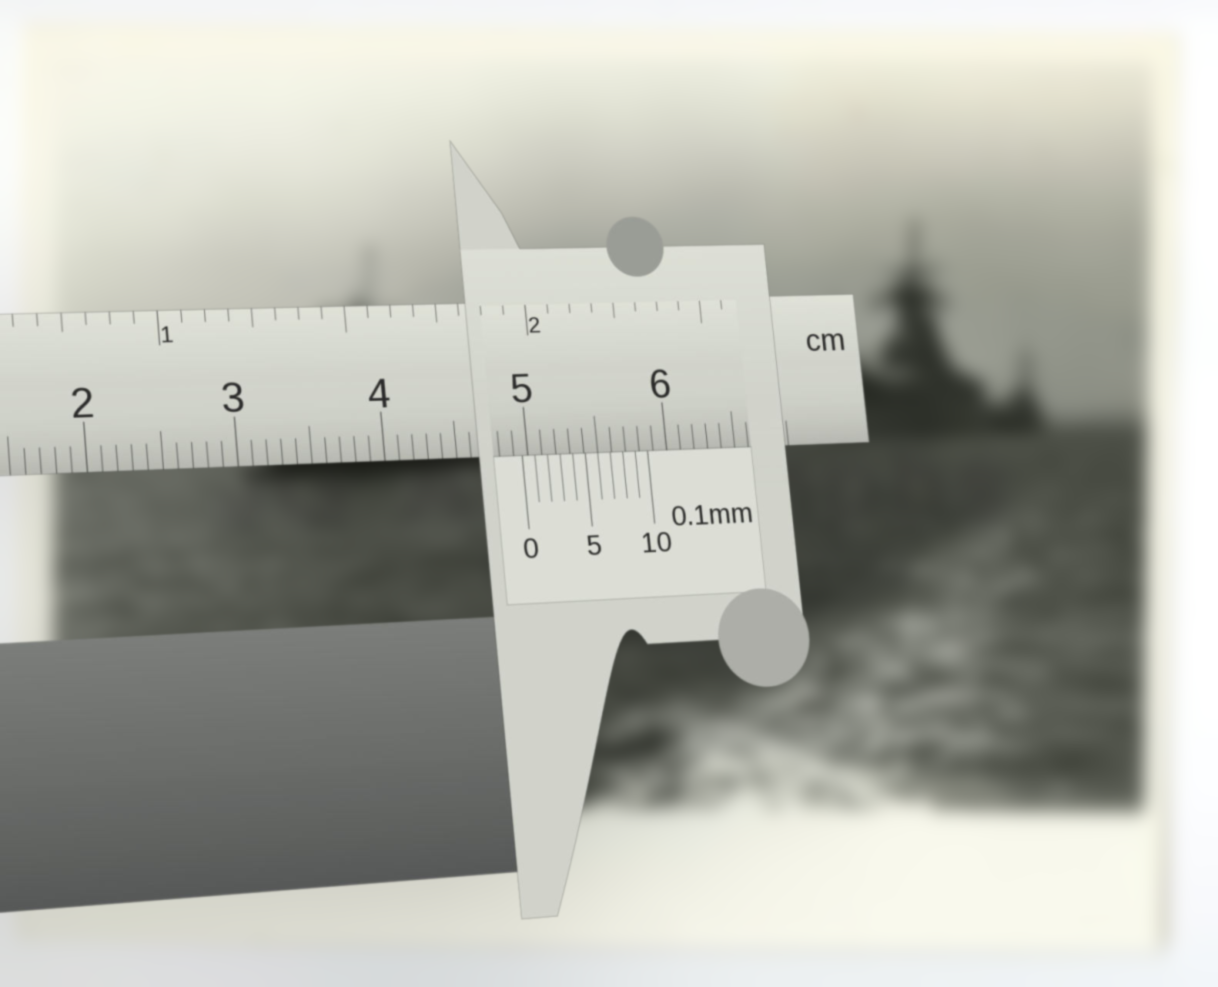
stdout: 49.6 mm
